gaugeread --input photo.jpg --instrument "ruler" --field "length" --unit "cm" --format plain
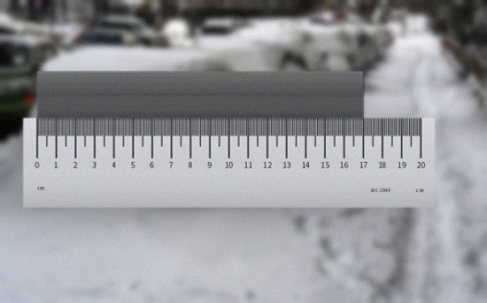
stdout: 17 cm
